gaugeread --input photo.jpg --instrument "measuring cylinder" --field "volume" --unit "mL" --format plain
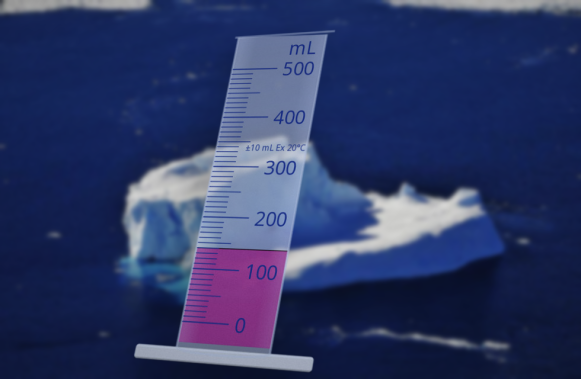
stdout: 140 mL
